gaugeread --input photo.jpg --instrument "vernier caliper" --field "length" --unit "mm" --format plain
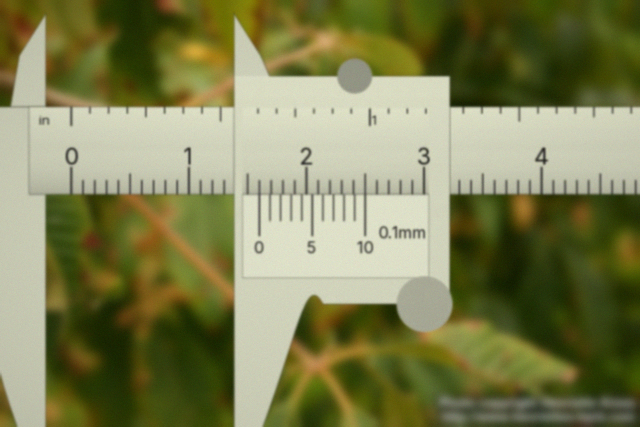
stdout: 16.0 mm
